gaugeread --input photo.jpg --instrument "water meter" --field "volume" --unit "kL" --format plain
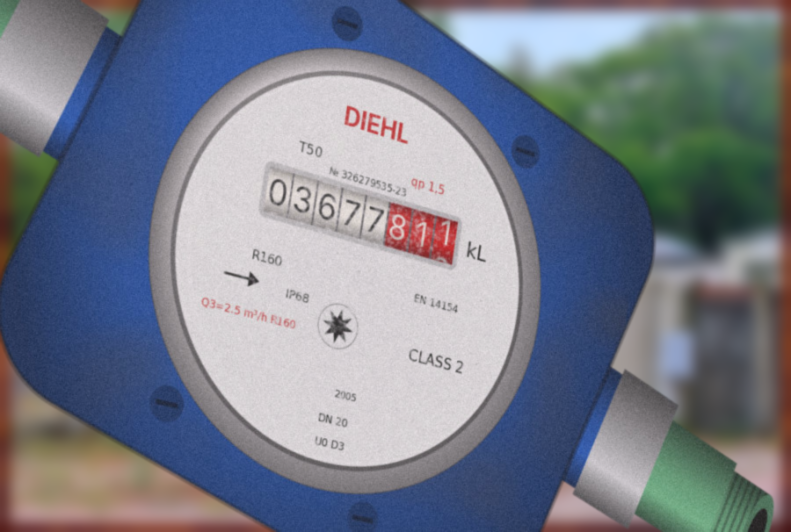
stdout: 3677.811 kL
